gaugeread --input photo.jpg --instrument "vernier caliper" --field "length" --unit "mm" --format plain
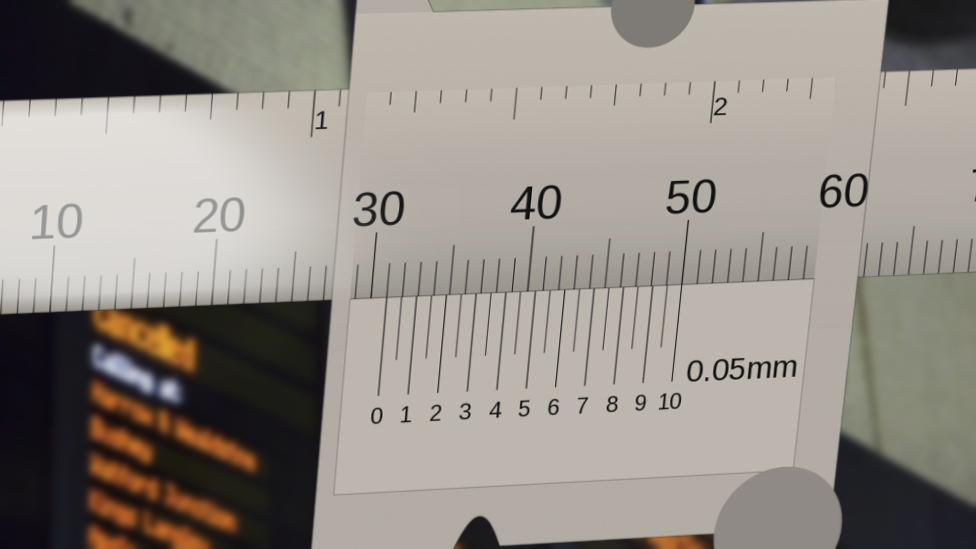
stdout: 31.0 mm
